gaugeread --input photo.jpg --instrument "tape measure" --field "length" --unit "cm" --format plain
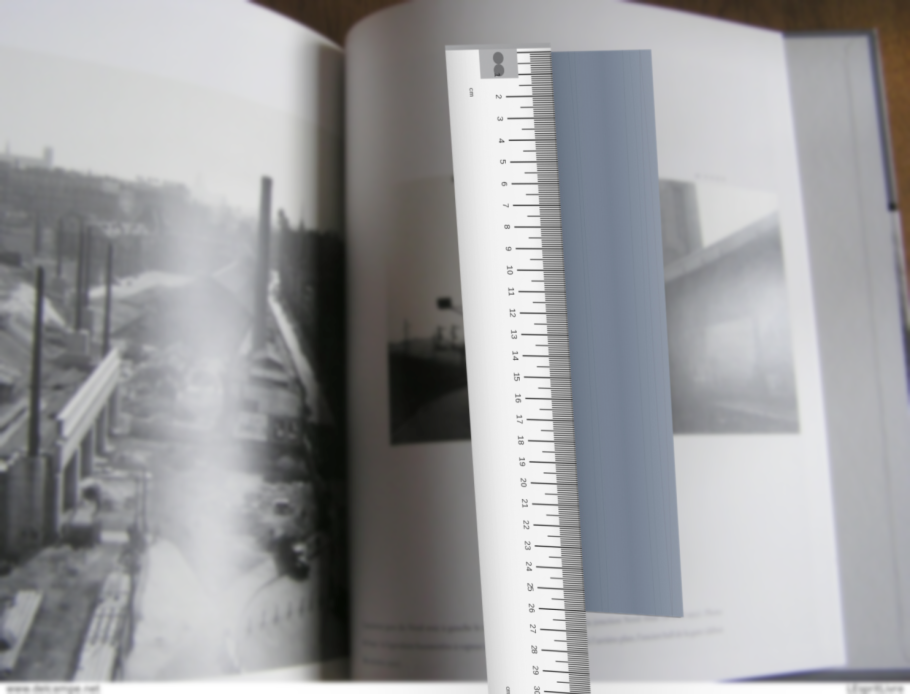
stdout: 26 cm
